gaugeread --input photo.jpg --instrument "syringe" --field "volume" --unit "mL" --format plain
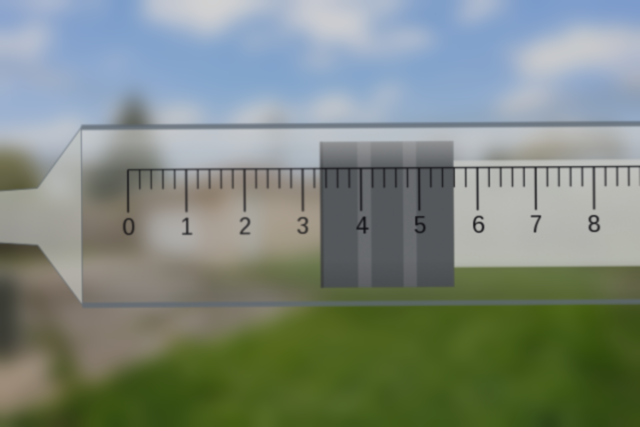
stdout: 3.3 mL
